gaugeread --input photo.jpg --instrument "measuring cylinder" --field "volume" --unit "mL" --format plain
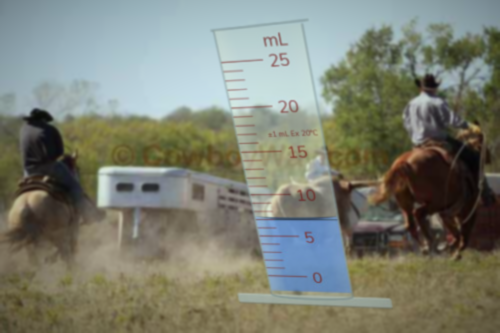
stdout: 7 mL
